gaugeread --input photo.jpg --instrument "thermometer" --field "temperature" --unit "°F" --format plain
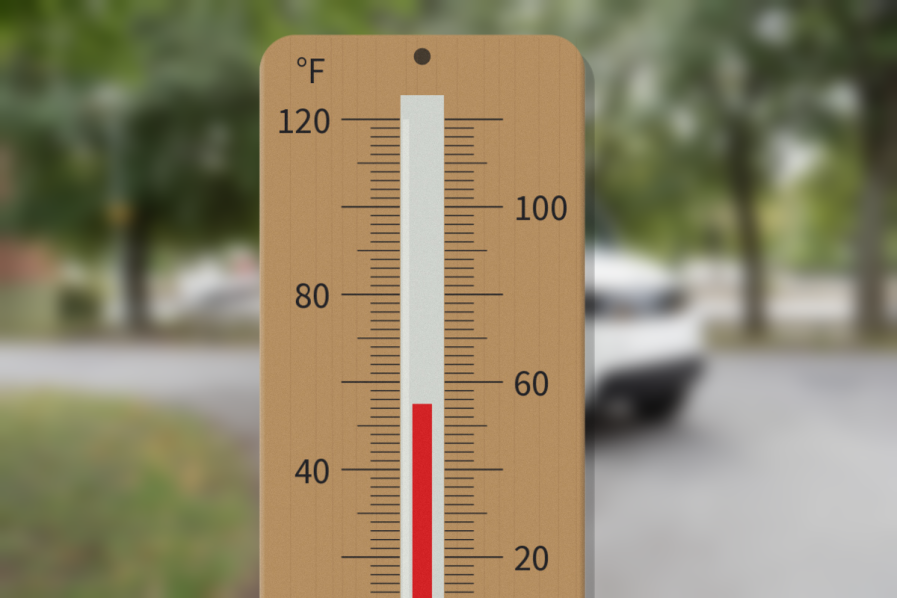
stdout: 55 °F
